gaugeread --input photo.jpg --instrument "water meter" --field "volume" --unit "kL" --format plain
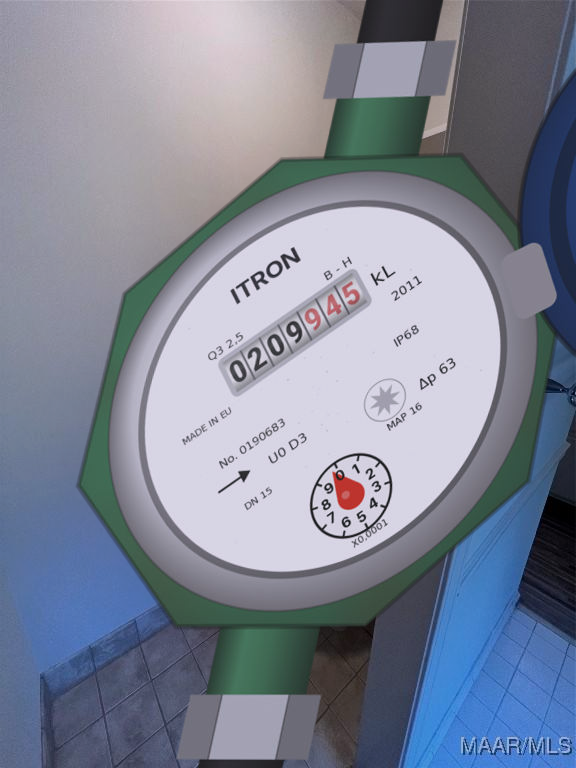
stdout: 209.9449 kL
